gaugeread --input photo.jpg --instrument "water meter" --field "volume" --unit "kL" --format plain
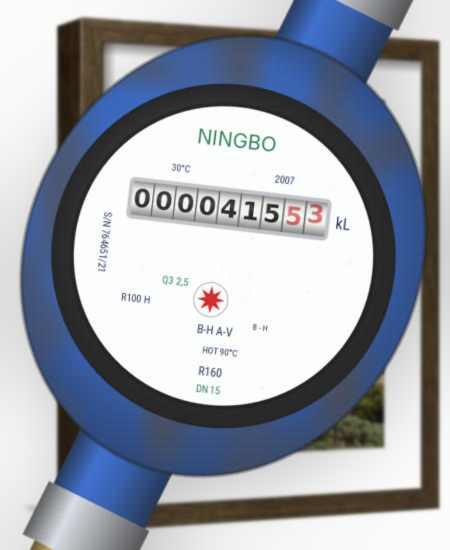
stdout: 415.53 kL
